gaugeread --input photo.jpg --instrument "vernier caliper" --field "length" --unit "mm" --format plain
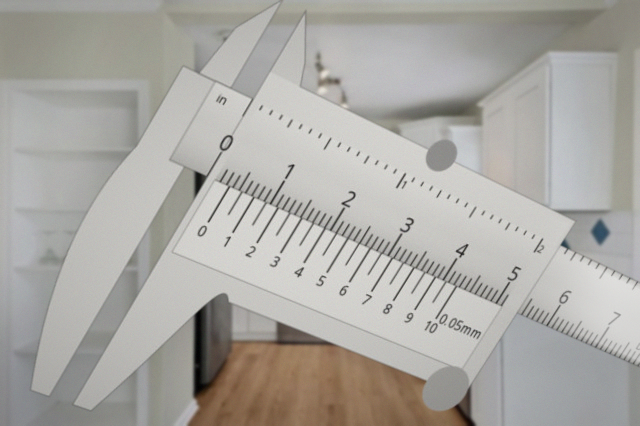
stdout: 3.5 mm
